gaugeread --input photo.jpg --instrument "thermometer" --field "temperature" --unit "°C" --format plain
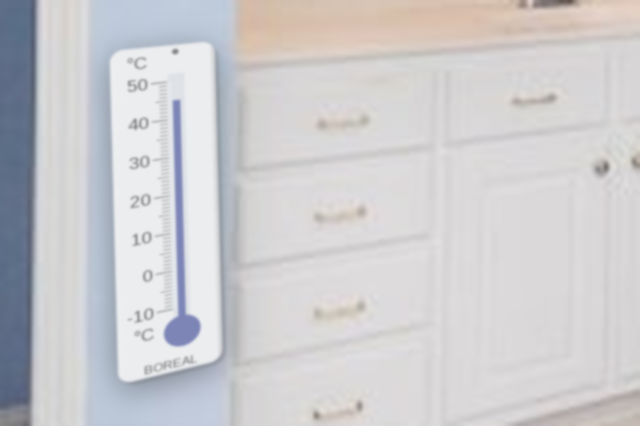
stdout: 45 °C
